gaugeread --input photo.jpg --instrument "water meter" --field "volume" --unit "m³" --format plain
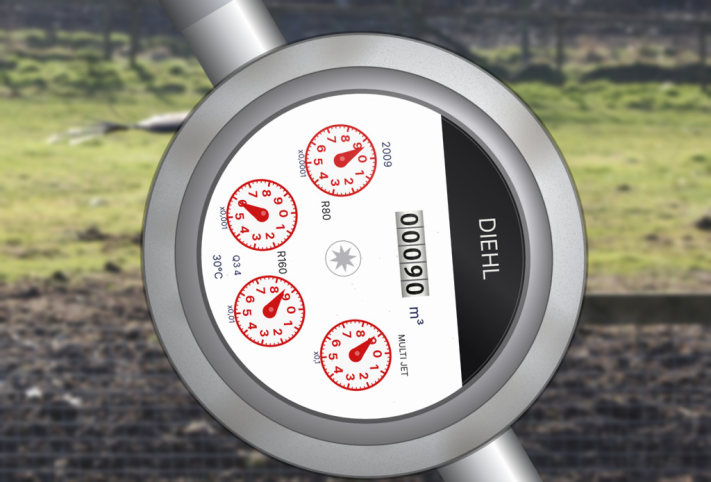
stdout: 90.8859 m³
